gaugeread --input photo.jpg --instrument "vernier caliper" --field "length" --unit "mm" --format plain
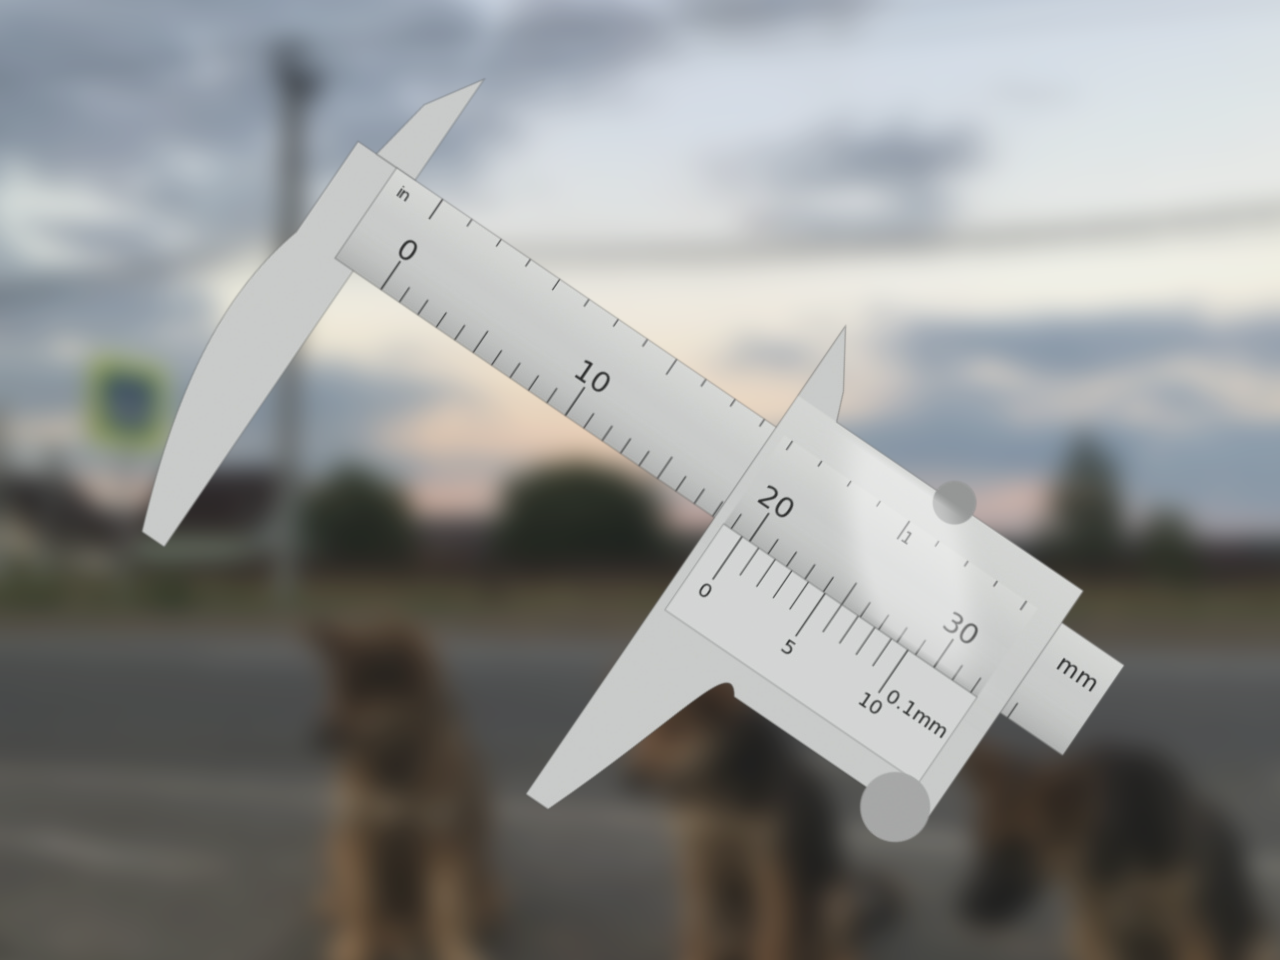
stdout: 19.6 mm
